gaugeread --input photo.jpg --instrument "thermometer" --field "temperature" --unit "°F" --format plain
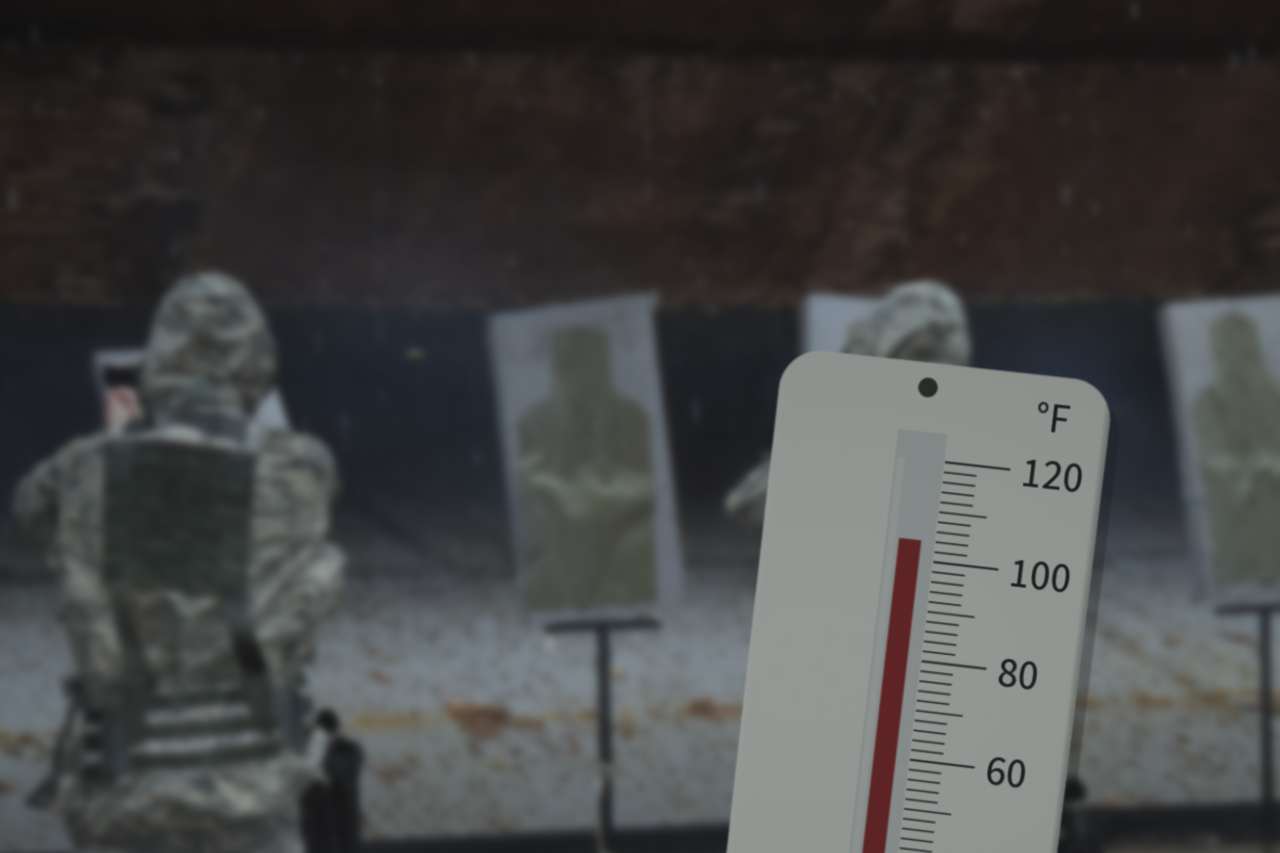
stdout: 104 °F
